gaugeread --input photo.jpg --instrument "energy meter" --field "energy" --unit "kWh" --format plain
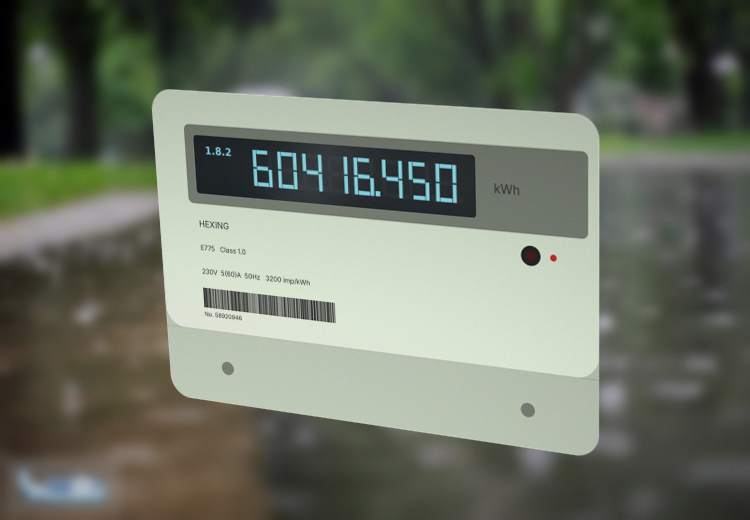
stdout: 60416.450 kWh
